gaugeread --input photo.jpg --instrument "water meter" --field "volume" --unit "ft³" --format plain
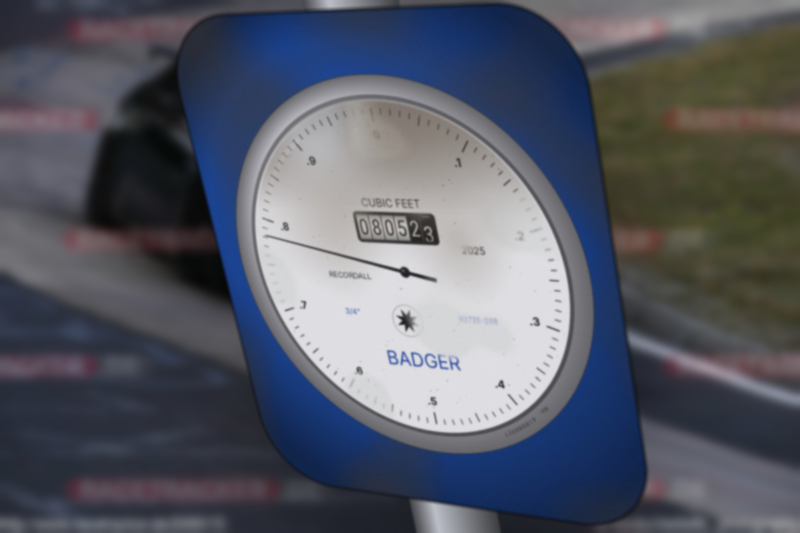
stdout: 80522.78 ft³
